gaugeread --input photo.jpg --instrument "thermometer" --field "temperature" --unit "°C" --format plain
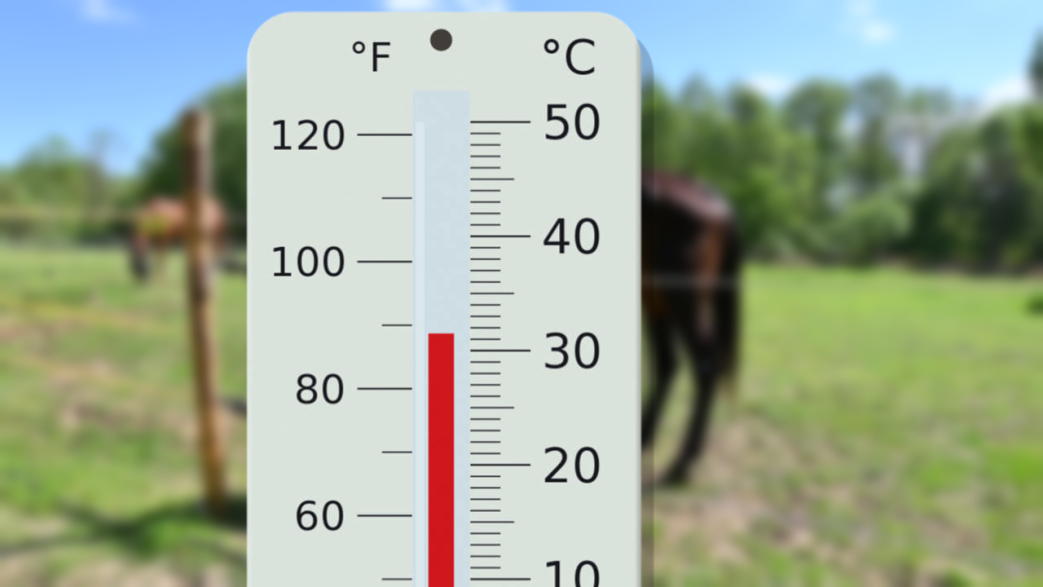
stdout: 31.5 °C
